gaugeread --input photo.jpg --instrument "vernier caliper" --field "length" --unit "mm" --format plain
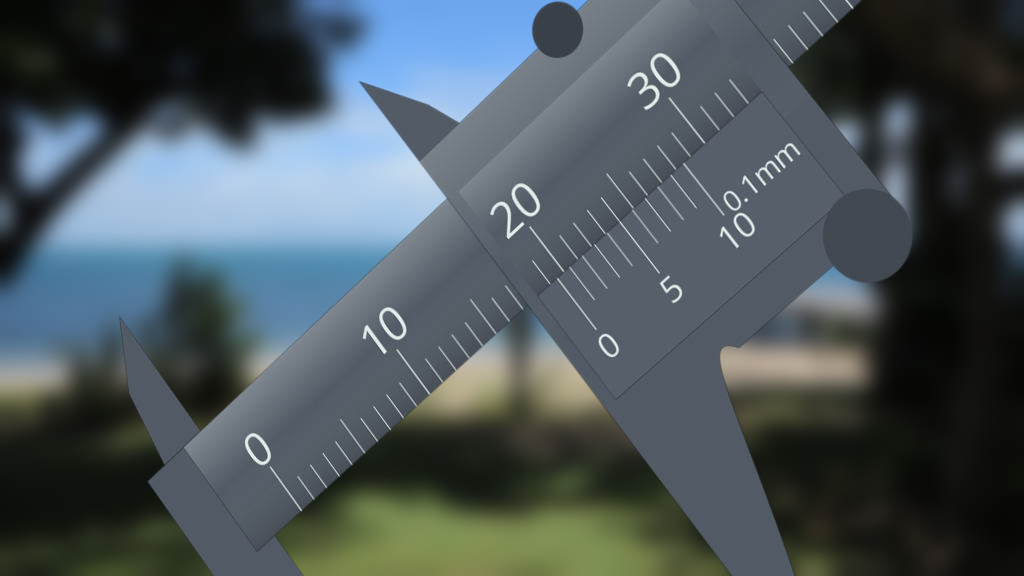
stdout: 19.5 mm
